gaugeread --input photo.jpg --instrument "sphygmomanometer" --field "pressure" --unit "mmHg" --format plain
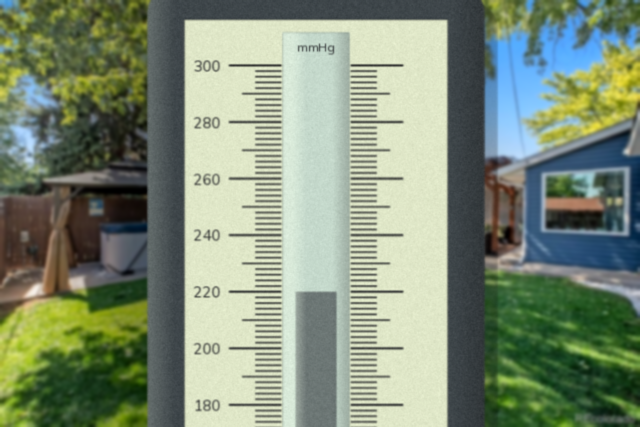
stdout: 220 mmHg
